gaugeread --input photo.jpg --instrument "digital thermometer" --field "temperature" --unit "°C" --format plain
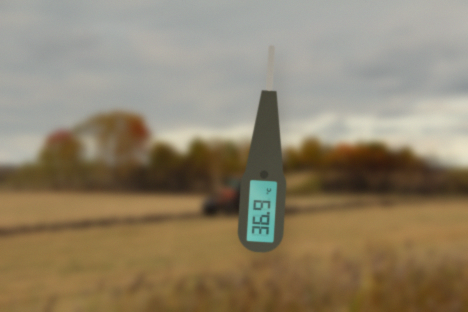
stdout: 36.9 °C
